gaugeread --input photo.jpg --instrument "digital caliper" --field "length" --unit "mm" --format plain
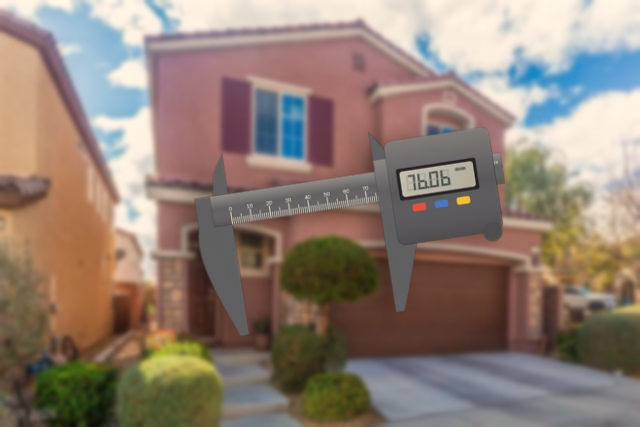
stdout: 76.06 mm
